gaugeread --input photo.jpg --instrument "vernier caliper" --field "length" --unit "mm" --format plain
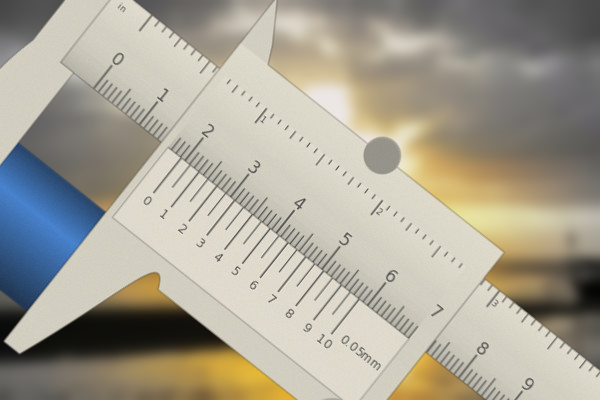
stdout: 19.2 mm
